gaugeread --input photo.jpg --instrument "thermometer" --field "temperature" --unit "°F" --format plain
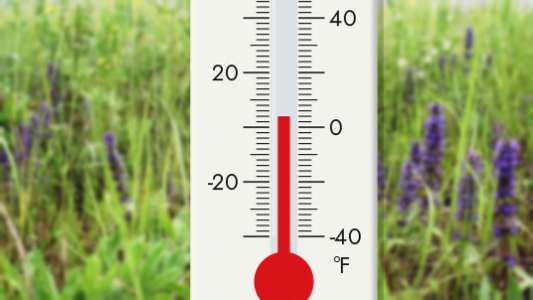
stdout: 4 °F
